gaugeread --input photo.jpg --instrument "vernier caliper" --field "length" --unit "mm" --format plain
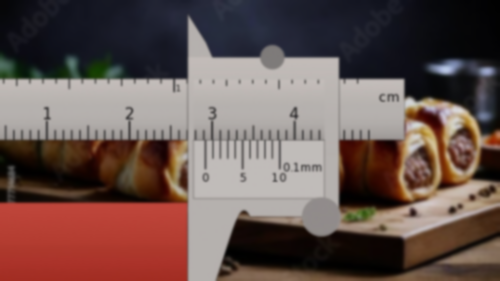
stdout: 29.2 mm
